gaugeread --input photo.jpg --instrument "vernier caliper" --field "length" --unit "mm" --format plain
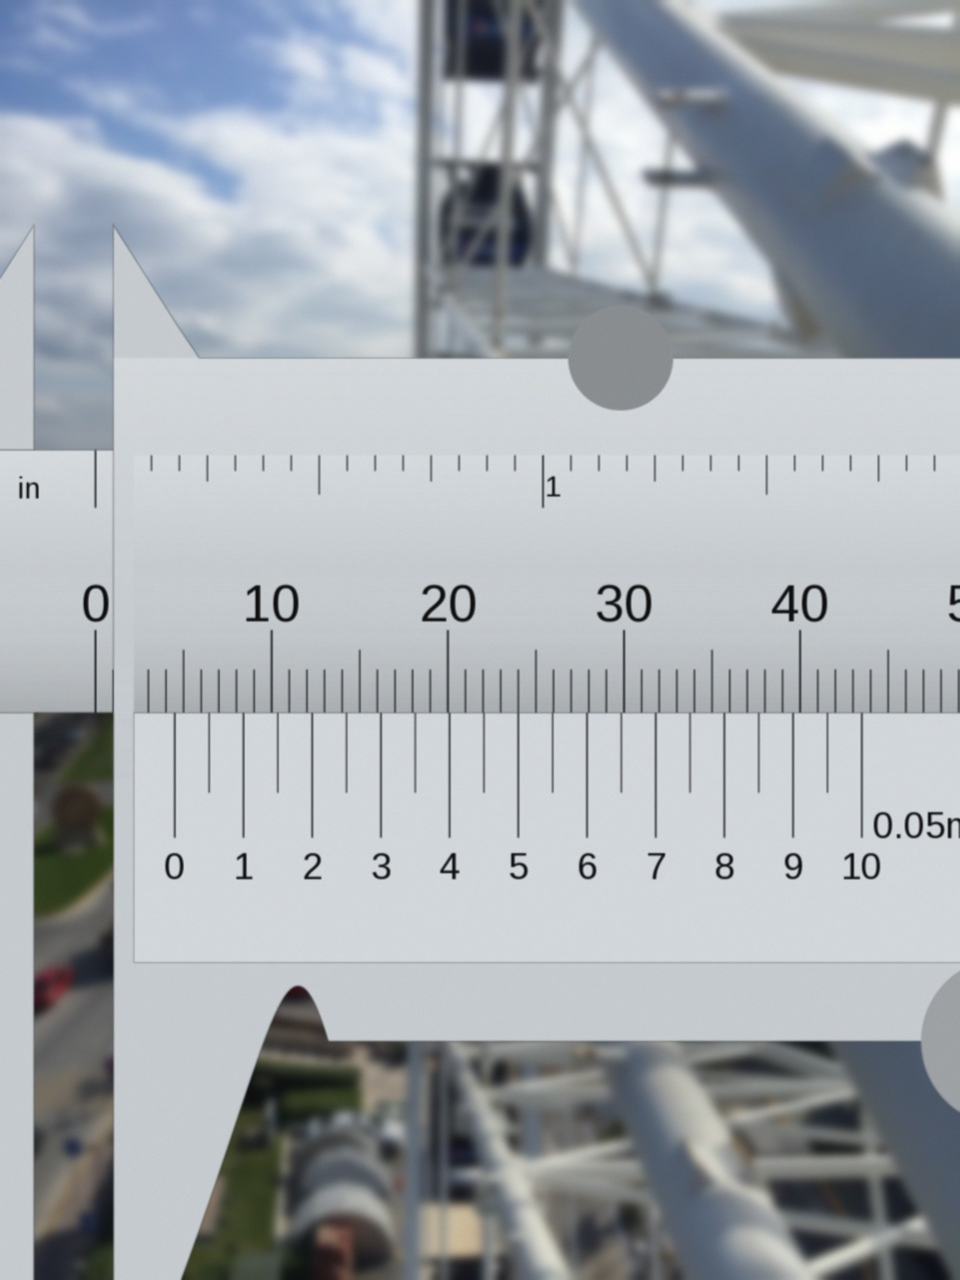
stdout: 4.5 mm
